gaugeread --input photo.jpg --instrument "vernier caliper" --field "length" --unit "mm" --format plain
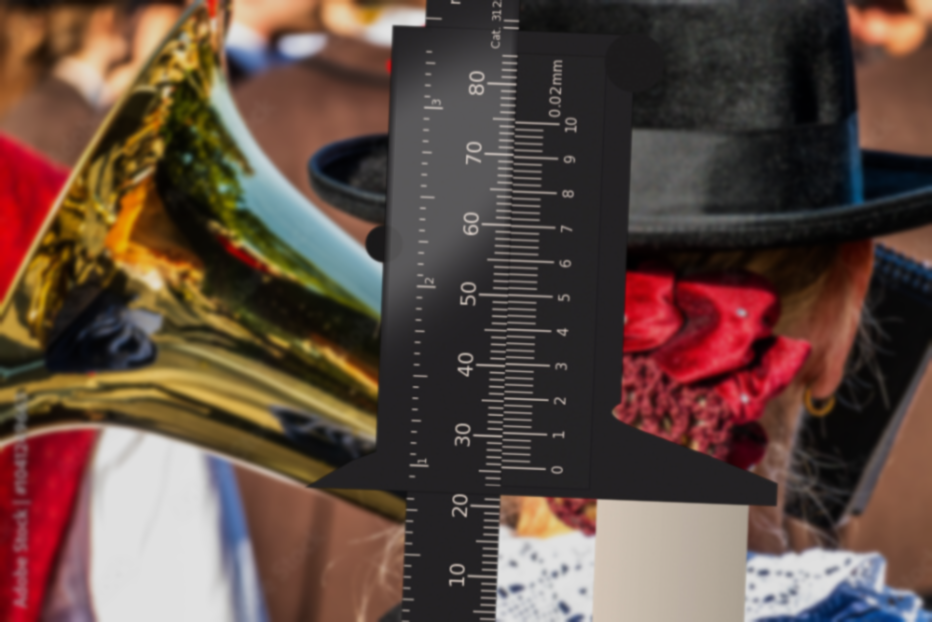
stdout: 25.6 mm
